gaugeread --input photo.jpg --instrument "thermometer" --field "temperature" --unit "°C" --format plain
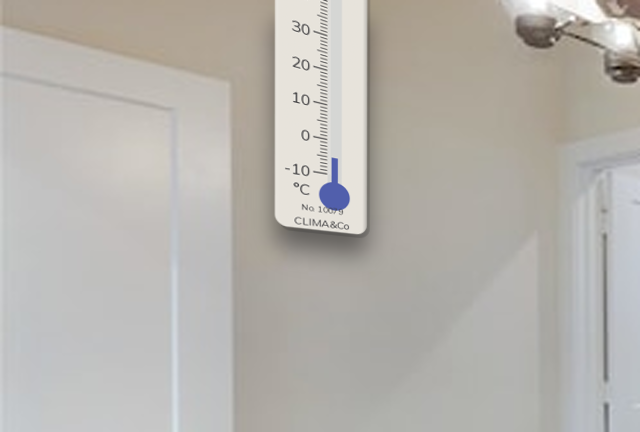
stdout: -5 °C
